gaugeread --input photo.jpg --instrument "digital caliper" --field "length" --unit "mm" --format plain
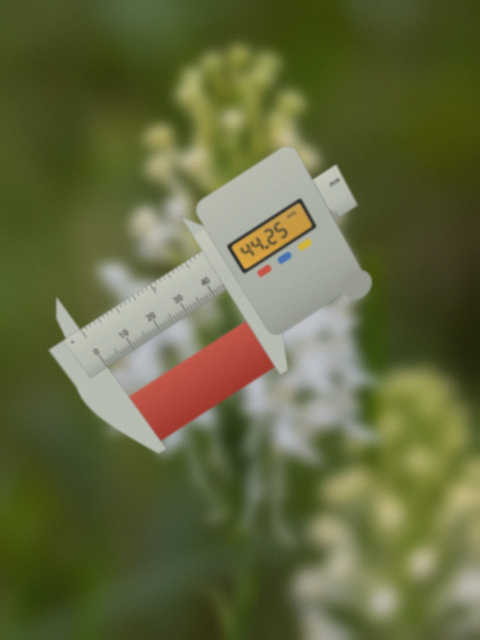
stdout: 44.25 mm
